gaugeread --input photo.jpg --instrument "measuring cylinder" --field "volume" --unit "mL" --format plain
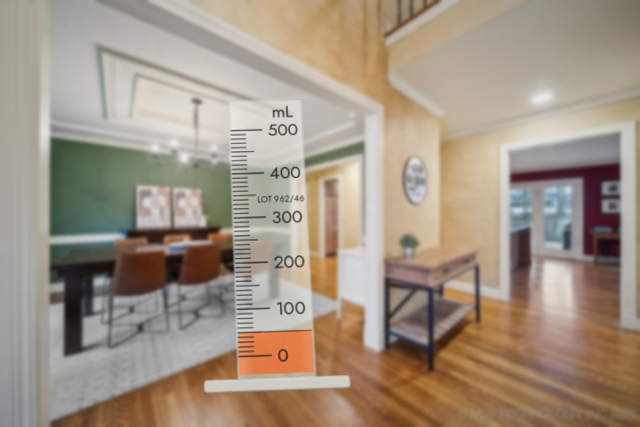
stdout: 50 mL
